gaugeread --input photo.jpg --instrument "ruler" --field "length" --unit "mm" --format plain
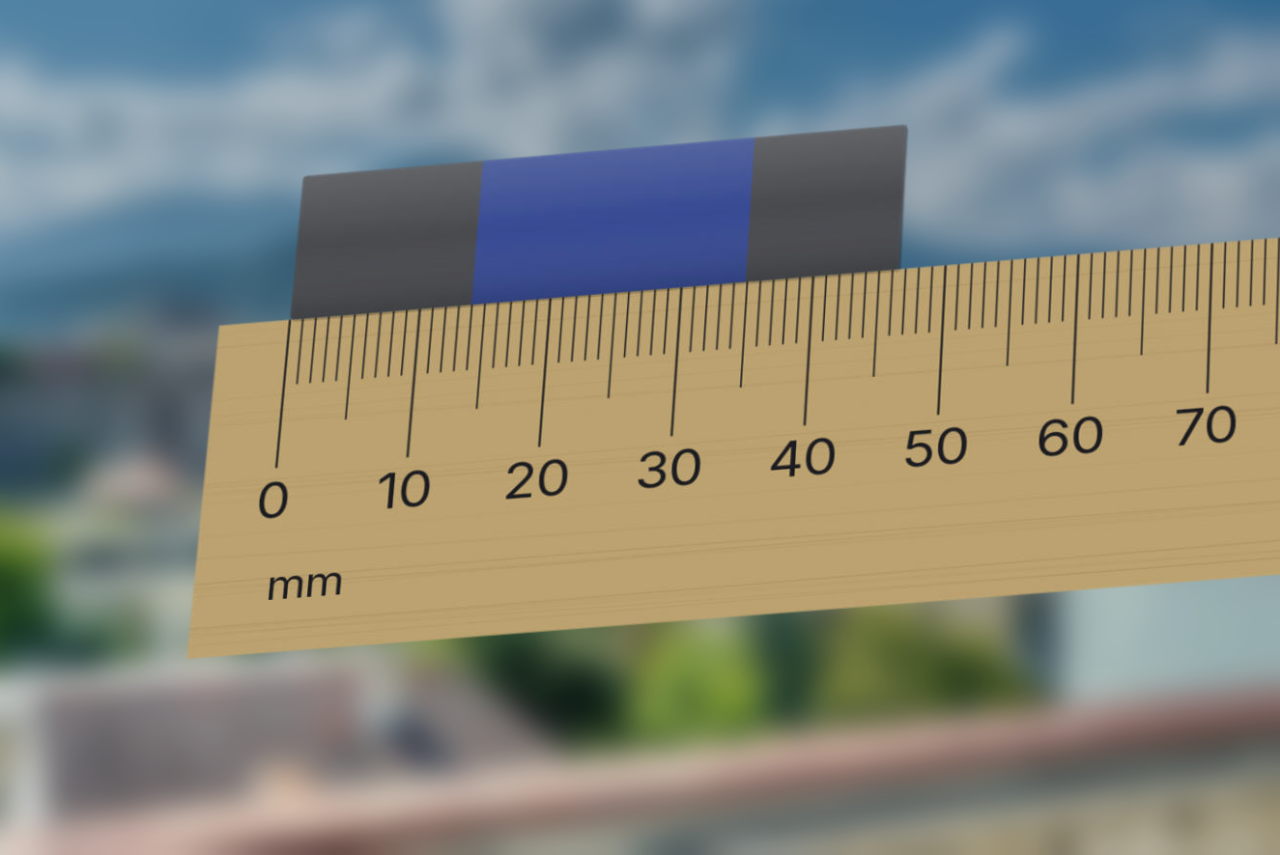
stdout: 46.5 mm
